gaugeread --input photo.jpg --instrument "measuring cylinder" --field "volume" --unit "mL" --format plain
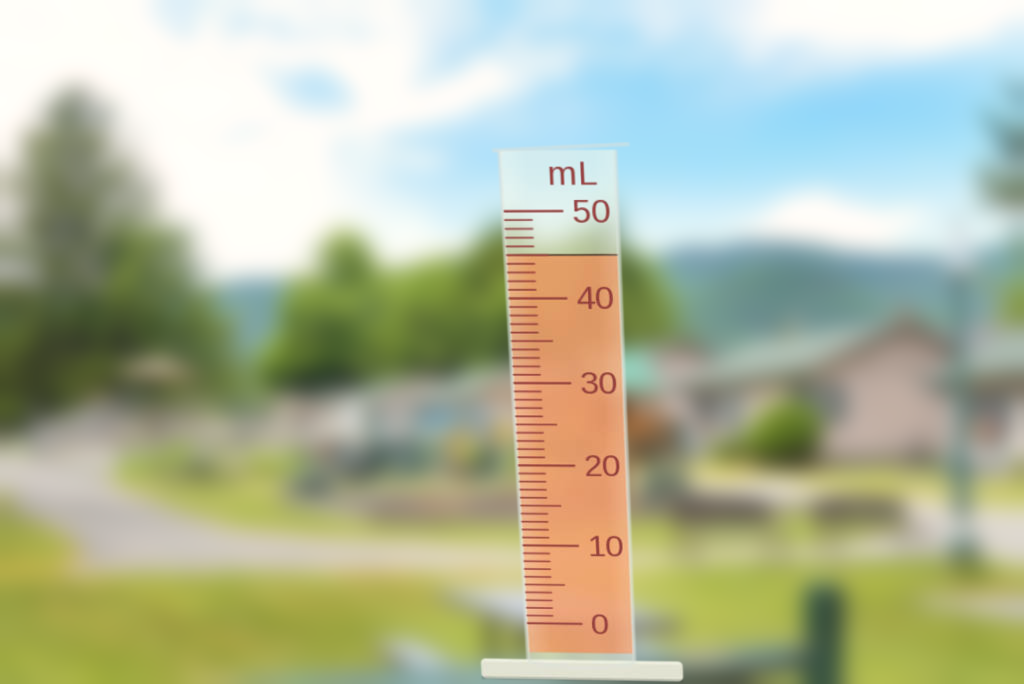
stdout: 45 mL
